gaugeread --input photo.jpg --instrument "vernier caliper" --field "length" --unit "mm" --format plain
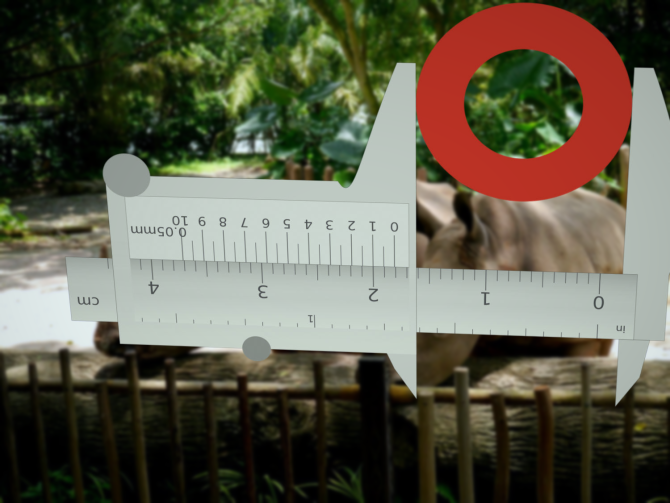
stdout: 18.1 mm
